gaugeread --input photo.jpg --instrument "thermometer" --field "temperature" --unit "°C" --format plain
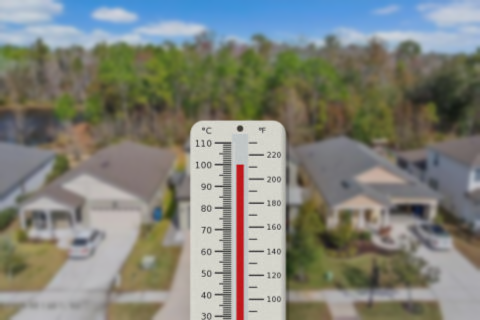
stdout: 100 °C
